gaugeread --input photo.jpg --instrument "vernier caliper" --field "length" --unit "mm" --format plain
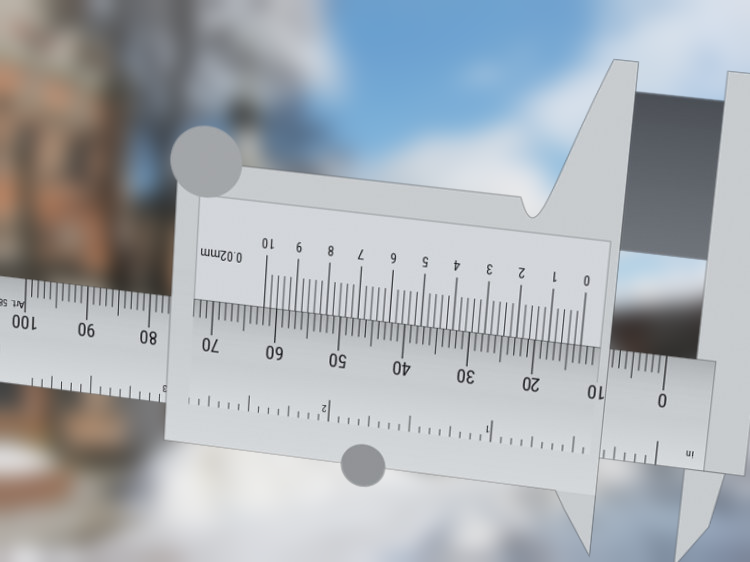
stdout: 13.0 mm
